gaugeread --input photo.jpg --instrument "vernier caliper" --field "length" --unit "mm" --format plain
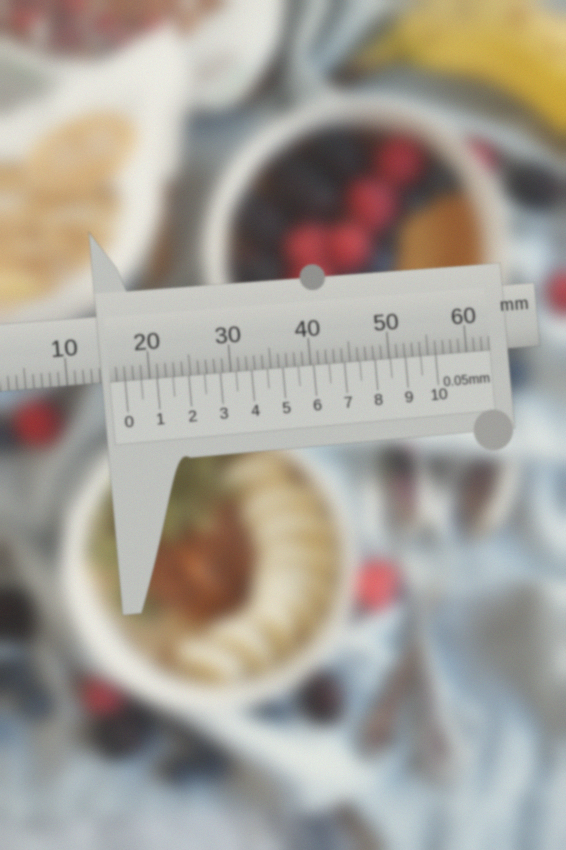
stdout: 17.0 mm
